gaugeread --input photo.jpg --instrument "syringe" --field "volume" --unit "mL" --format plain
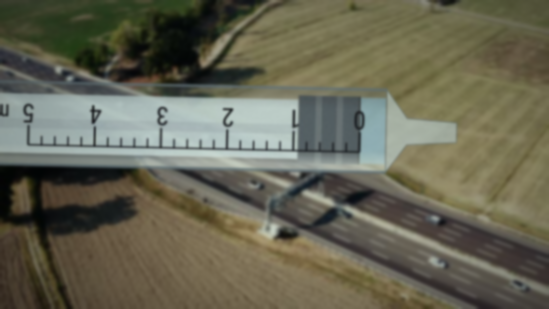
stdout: 0 mL
